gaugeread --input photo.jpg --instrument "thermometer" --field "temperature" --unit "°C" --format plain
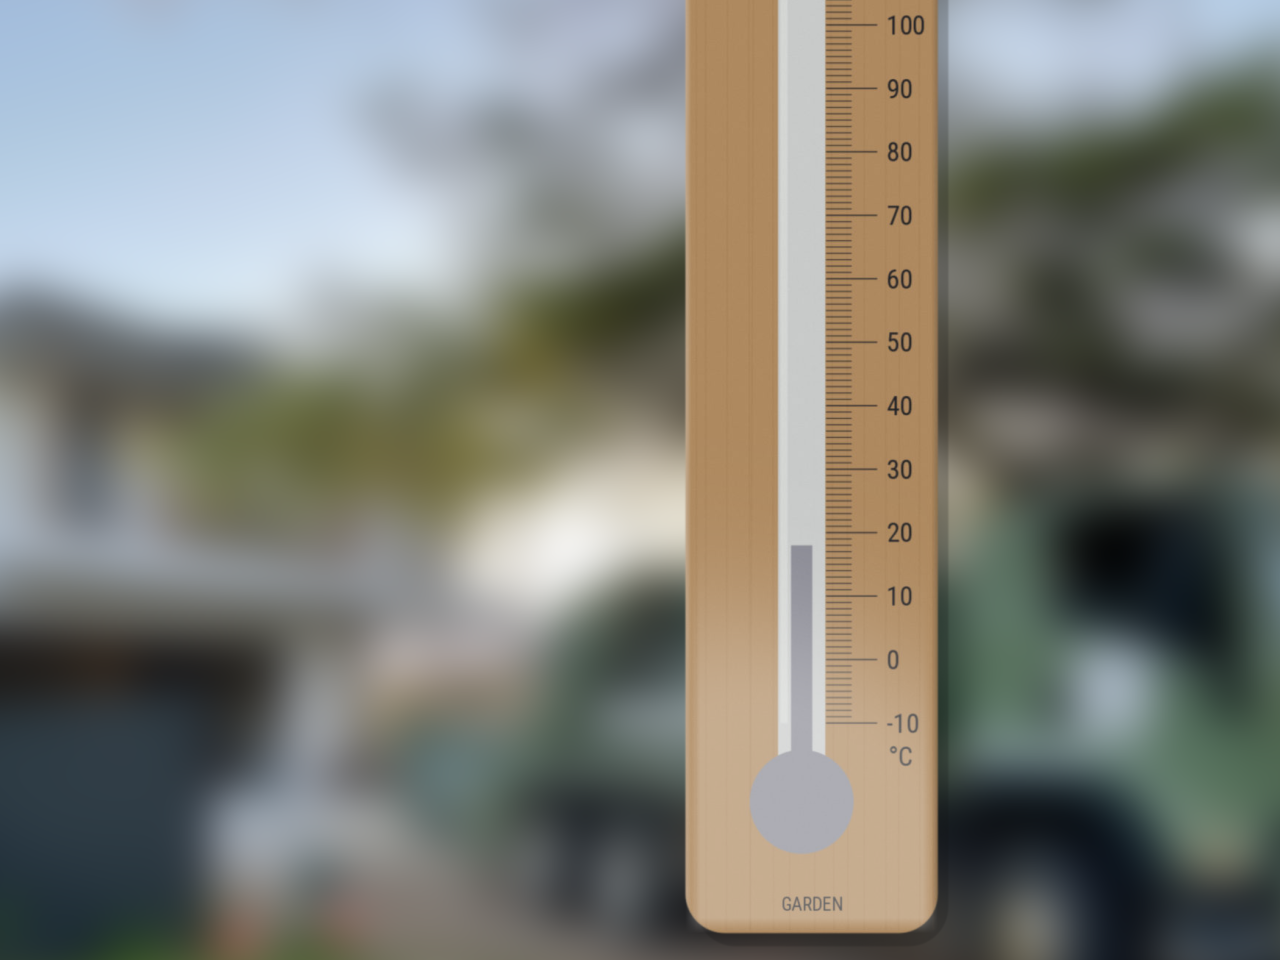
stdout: 18 °C
